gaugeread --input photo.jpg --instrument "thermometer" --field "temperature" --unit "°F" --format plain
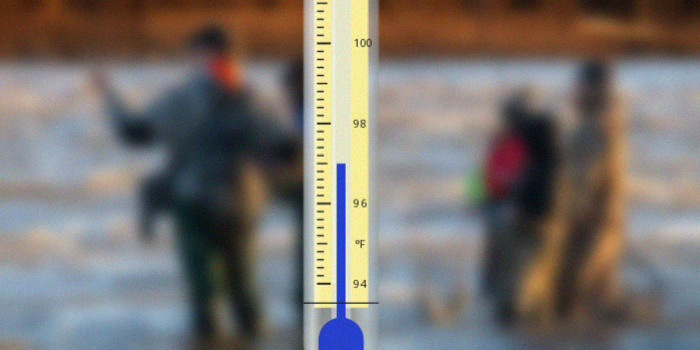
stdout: 97 °F
